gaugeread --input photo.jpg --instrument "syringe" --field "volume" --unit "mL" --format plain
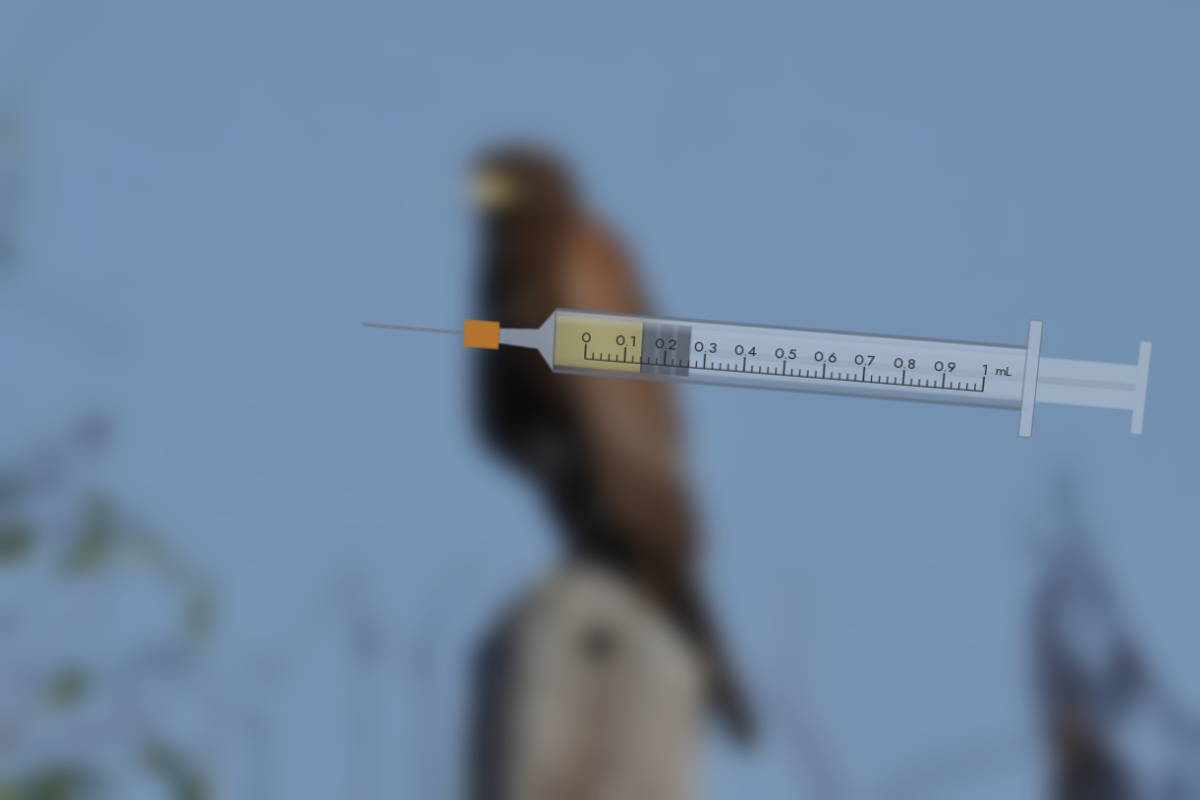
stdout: 0.14 mL
